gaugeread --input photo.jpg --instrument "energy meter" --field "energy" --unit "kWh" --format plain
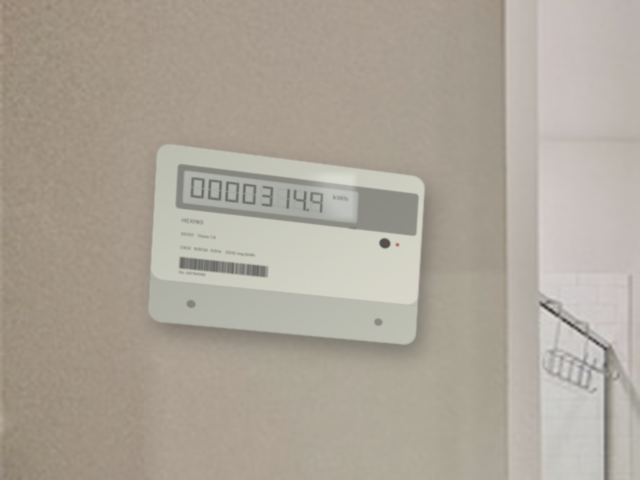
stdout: 314.9 kWh
